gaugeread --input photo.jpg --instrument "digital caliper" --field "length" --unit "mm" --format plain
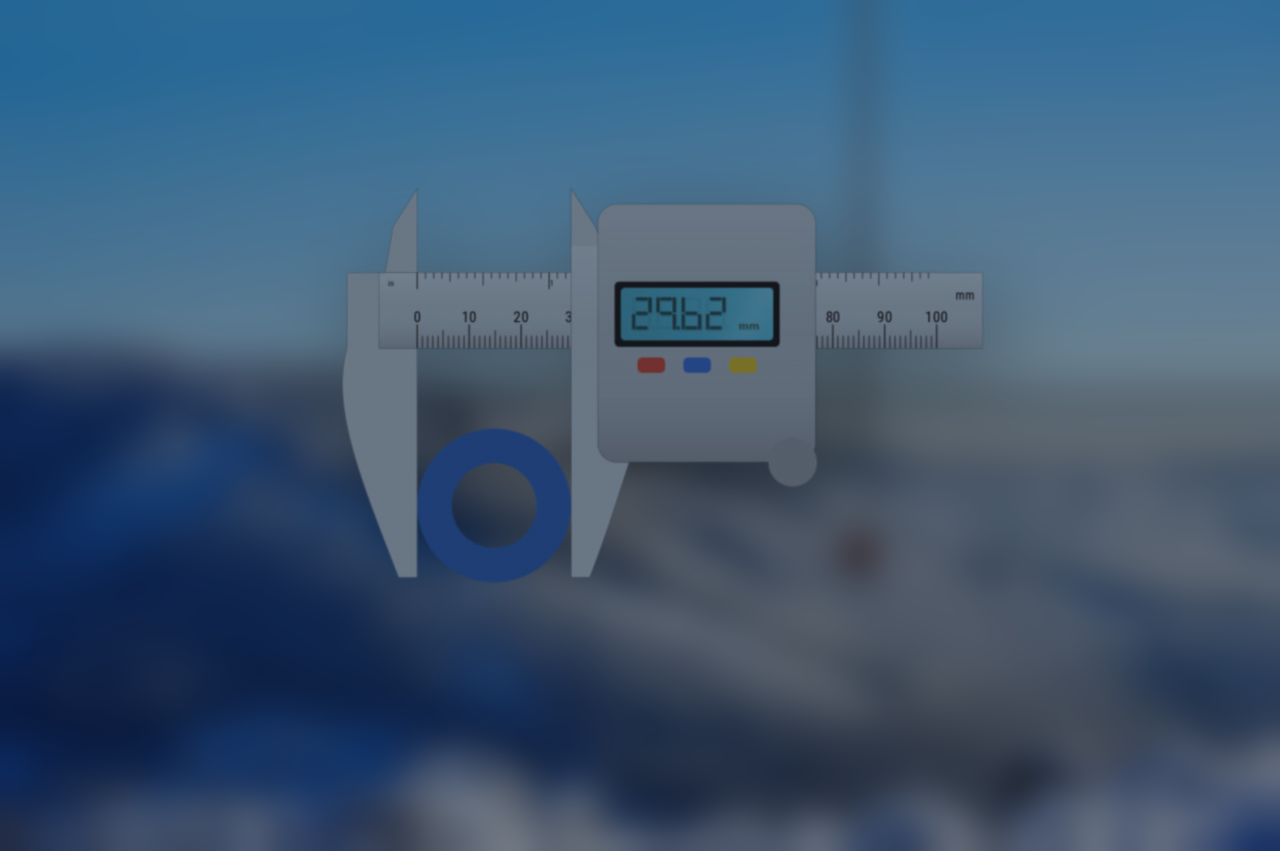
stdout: 29.62 mm
